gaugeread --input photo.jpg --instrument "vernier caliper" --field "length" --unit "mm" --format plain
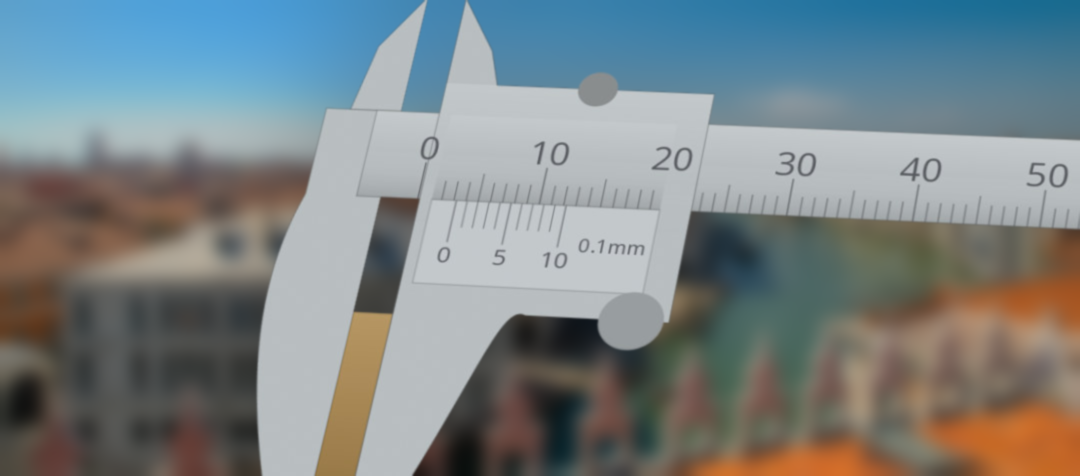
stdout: 3.2 mm
